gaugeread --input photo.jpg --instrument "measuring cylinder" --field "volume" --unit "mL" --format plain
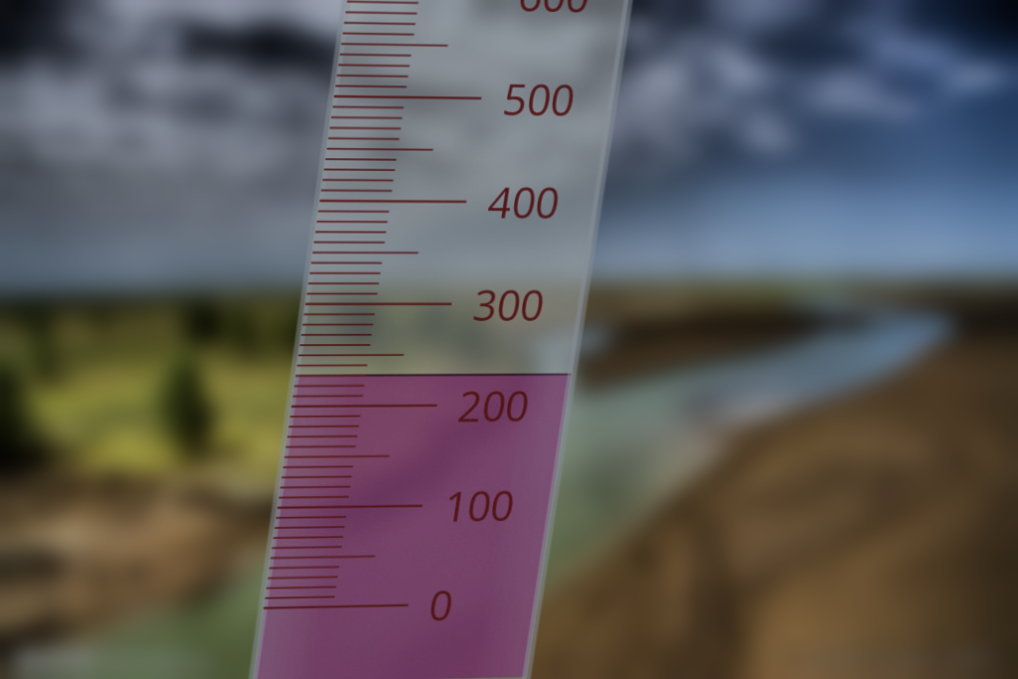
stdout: 230 mL
